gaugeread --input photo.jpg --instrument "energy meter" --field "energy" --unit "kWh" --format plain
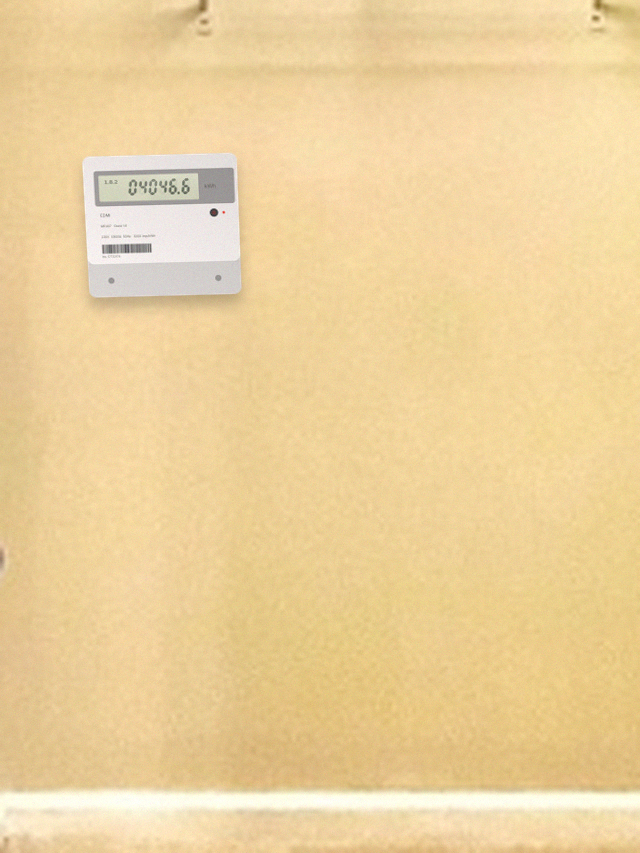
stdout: 4046.6 kWh
